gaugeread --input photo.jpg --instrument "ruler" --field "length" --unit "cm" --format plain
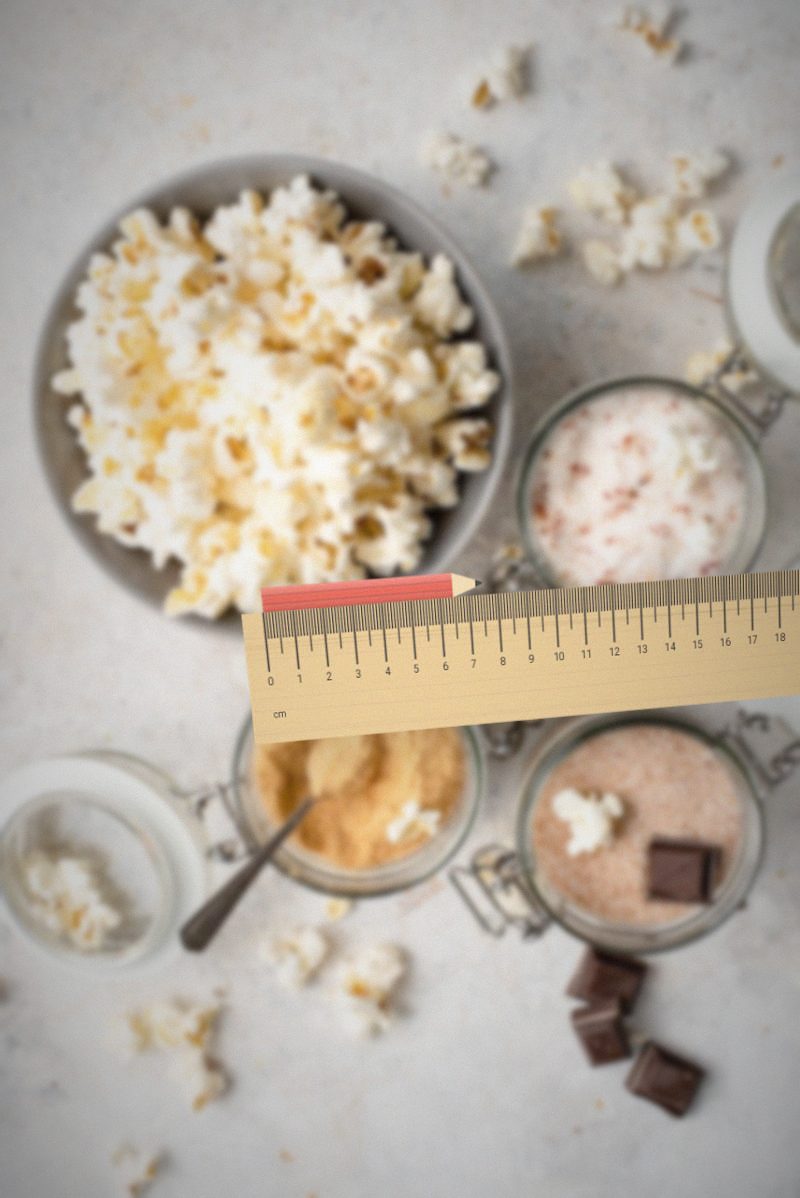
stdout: 7.5 cm
